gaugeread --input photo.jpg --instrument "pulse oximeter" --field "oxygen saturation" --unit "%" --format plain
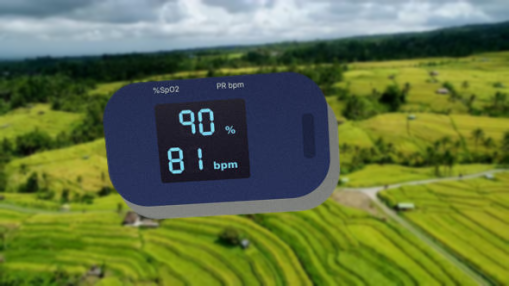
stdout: 90 %
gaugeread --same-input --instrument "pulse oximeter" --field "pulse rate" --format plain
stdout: 81 bpm
